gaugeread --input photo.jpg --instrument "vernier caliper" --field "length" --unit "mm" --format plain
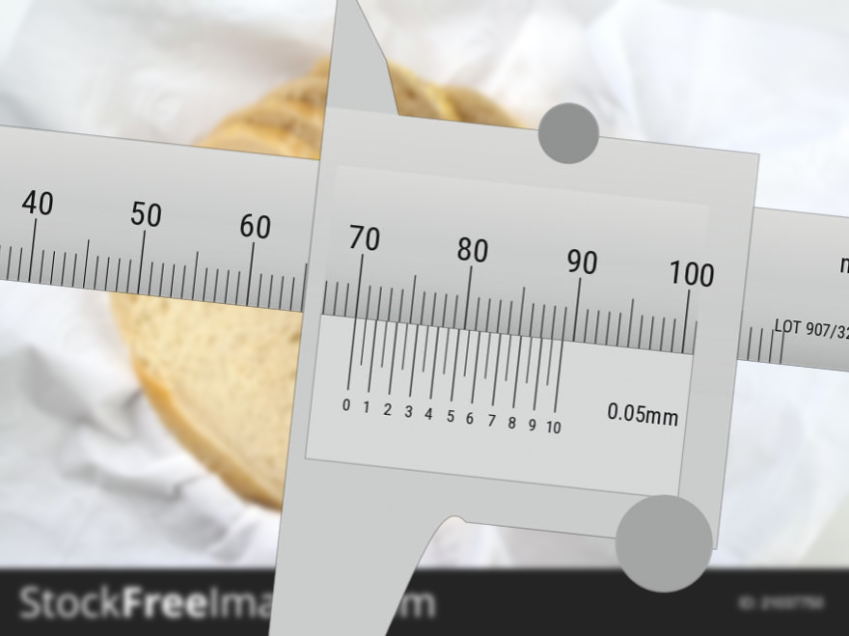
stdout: 70.0 mm
